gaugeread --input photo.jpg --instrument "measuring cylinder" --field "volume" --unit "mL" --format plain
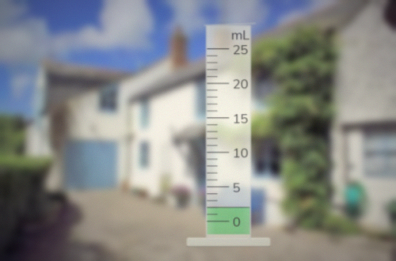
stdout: 2 mL
